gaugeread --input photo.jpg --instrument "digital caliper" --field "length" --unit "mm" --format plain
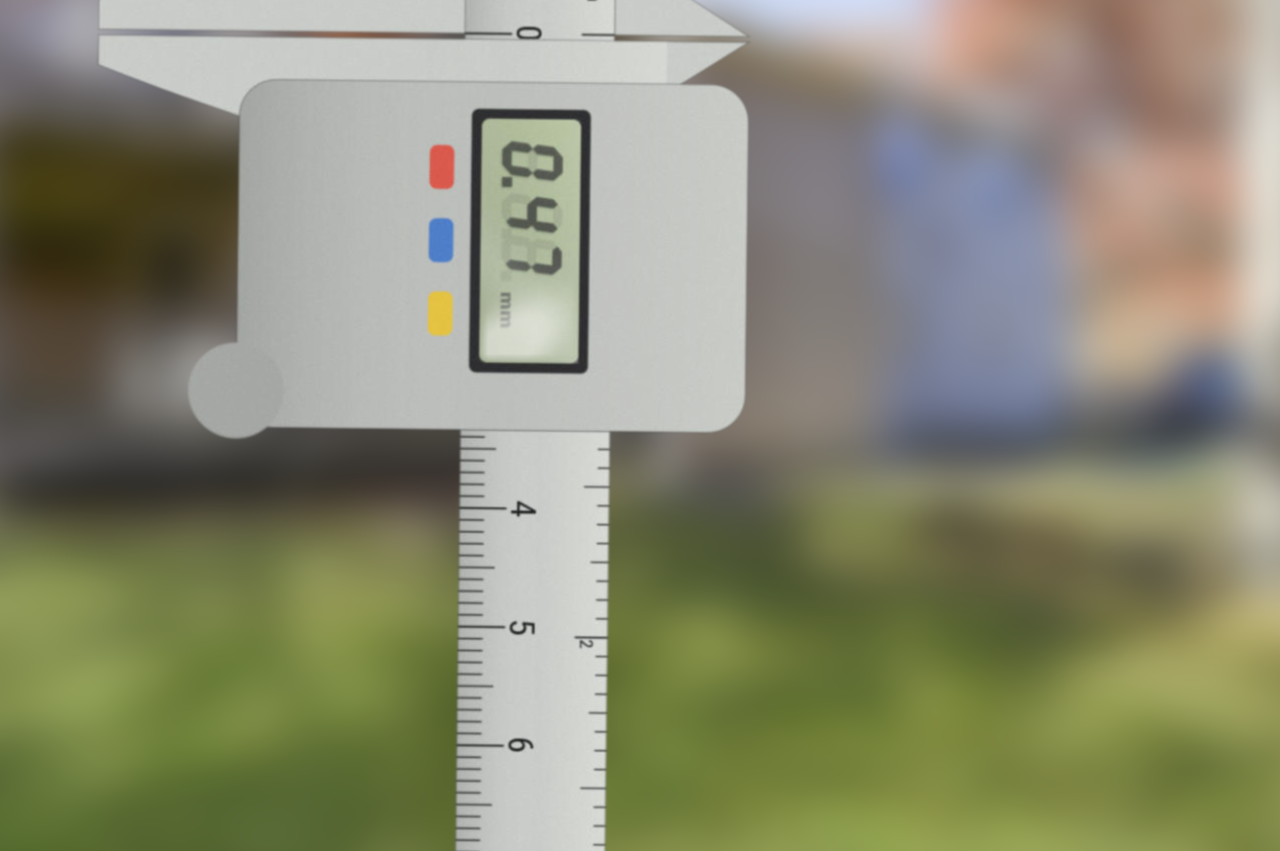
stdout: 0.47 mm
